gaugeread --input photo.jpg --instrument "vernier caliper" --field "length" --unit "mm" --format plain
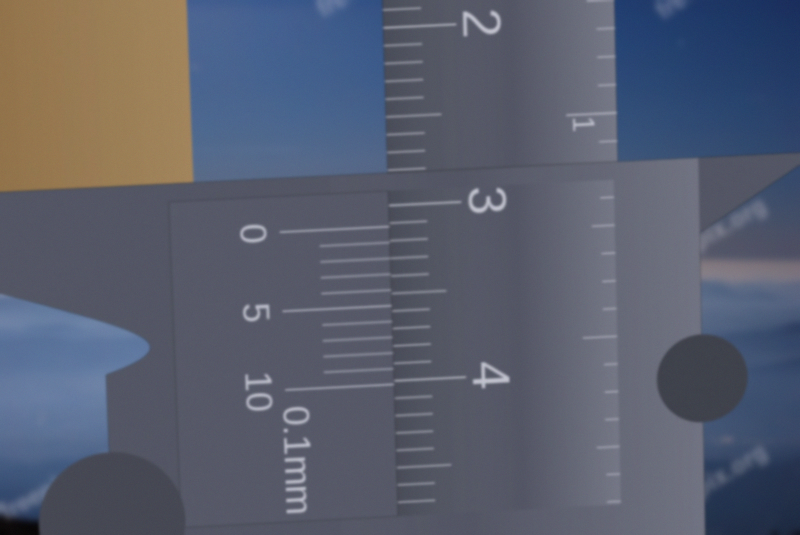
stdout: 31.2 mm
